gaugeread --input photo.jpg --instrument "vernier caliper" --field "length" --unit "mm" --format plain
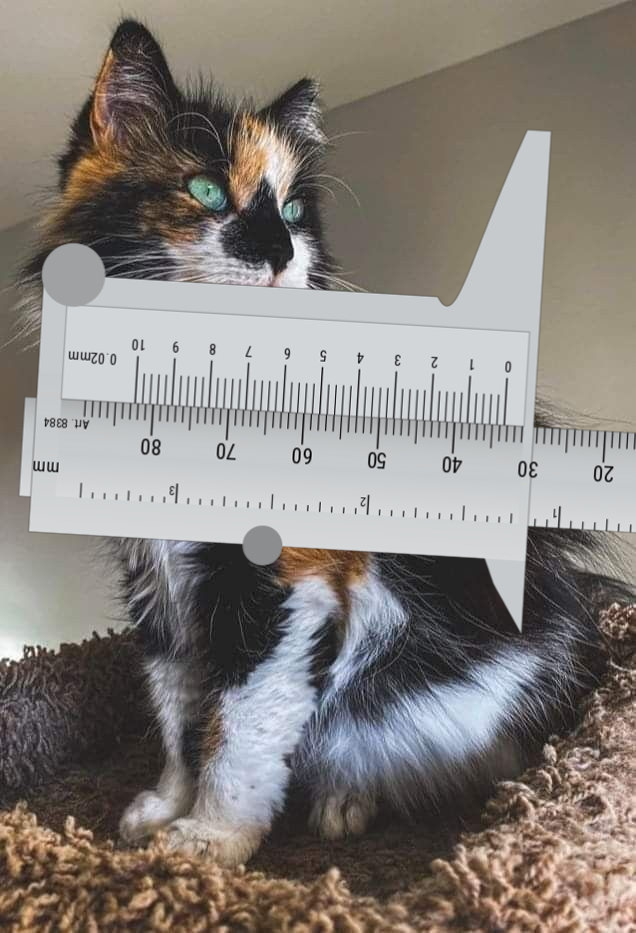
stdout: 33.4 mm
